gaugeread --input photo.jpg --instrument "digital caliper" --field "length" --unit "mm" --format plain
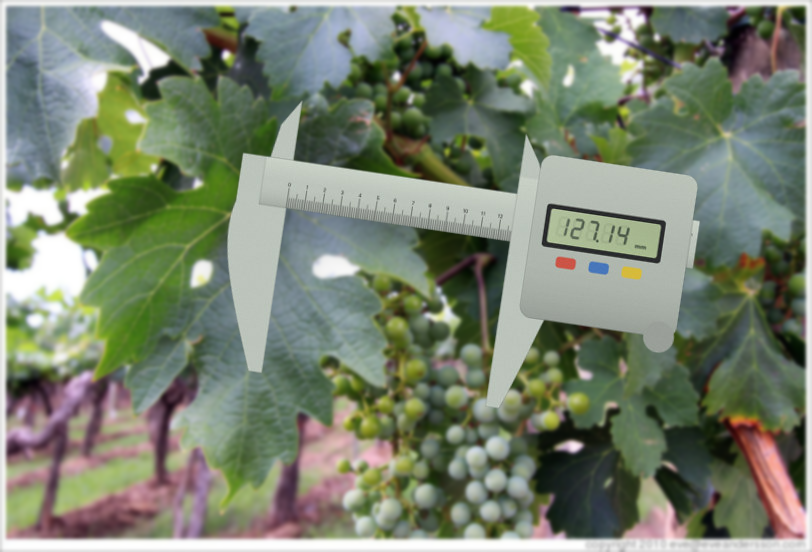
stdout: 127.14 mm
